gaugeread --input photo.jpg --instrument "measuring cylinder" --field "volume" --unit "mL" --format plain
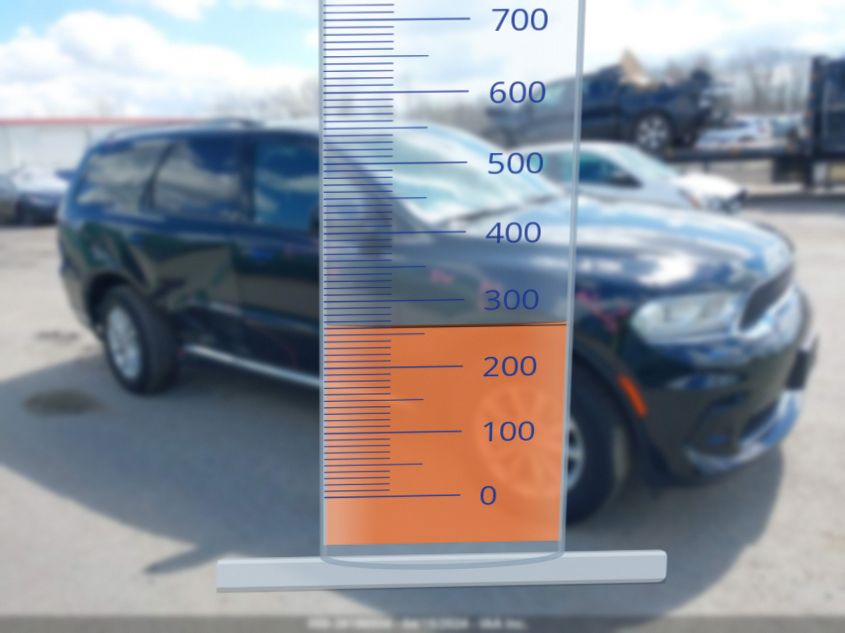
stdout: 260 mL
